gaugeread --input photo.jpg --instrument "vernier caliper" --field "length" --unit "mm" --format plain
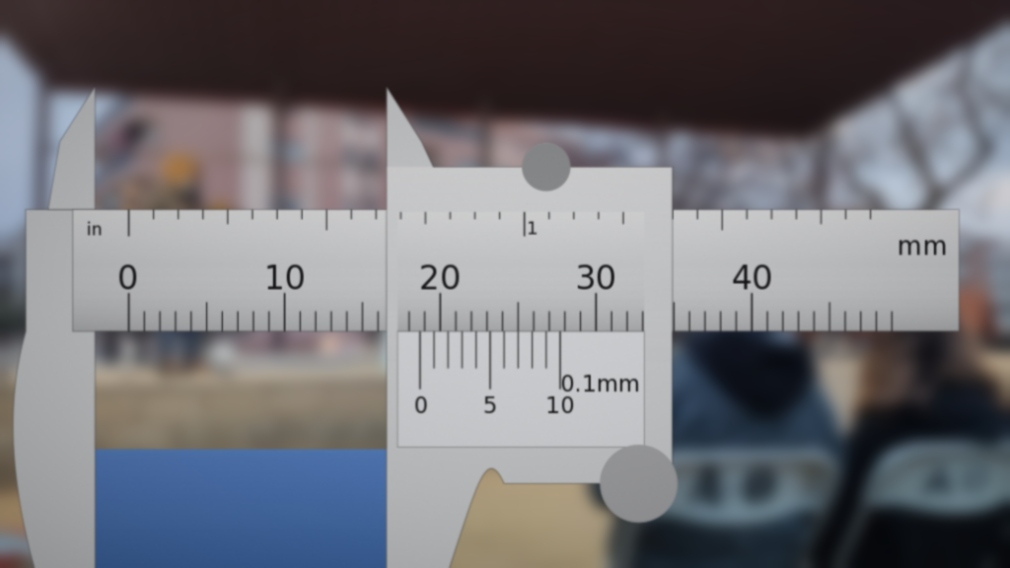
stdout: 18.7 mm
